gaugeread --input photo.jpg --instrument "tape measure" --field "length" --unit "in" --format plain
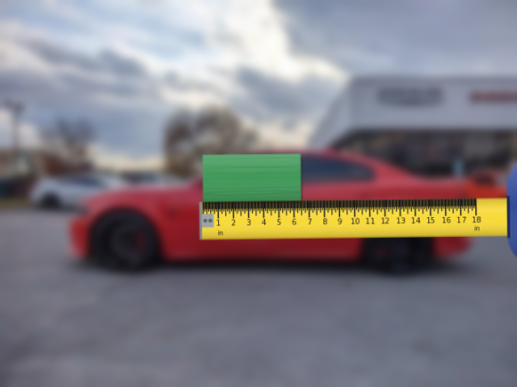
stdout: 6.5 in
